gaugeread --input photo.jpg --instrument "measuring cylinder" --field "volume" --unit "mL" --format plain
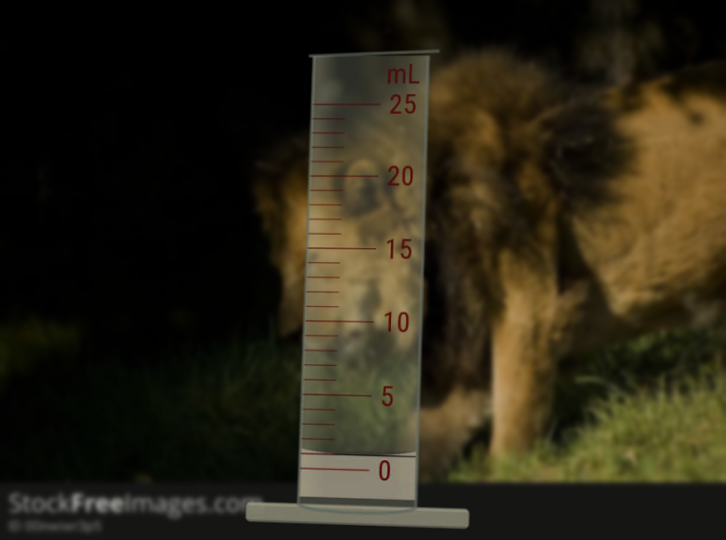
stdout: 1 mL
